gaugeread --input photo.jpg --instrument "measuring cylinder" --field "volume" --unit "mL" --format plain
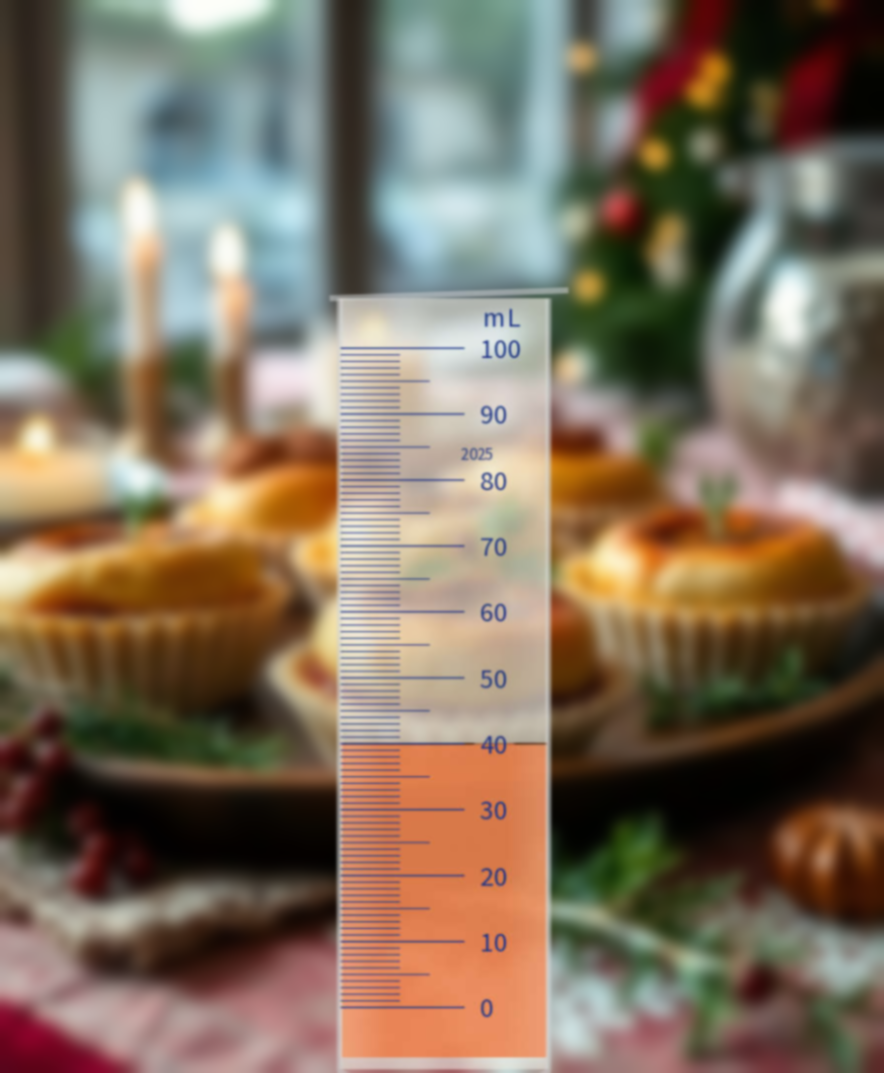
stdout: 40 mL
